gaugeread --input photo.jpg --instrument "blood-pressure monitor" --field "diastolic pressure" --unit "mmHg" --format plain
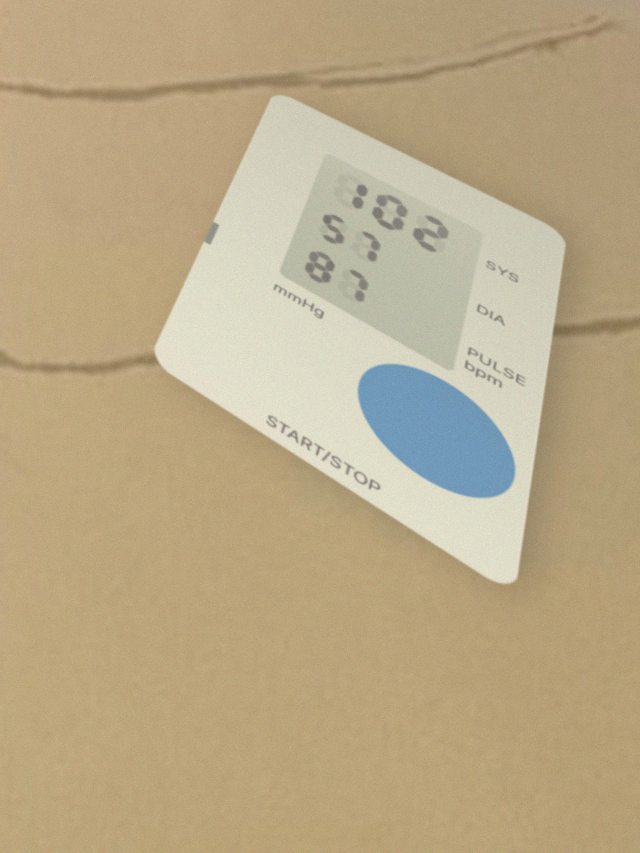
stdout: 57 mmHg
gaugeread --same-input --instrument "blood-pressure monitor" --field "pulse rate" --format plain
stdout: 87 bpm
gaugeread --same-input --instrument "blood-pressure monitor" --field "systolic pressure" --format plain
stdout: 102 mmHg
